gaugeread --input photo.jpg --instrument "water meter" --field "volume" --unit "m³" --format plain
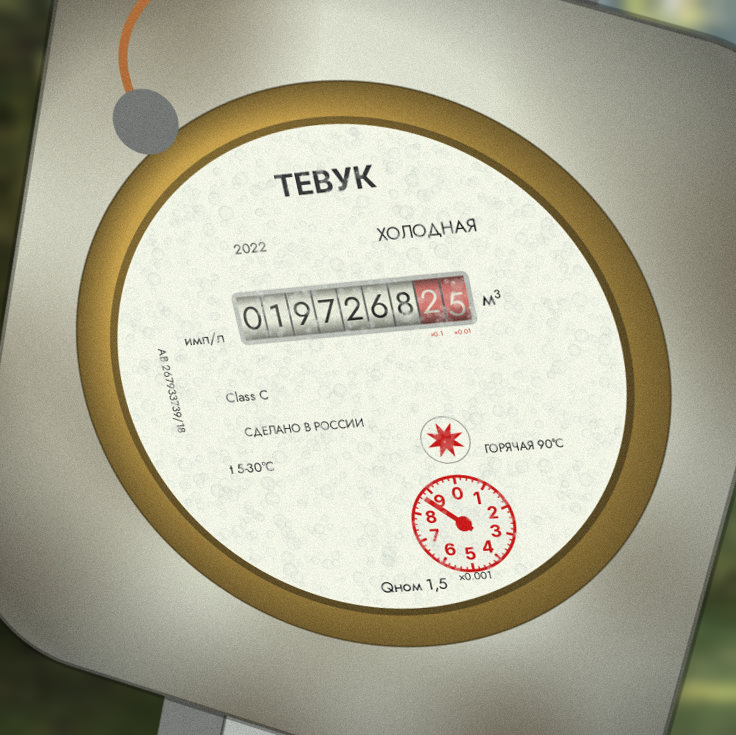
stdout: 197268.248 m³
